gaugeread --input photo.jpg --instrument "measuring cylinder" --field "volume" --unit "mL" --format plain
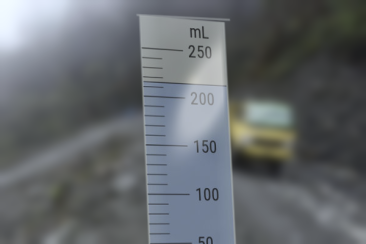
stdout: 215 mL
